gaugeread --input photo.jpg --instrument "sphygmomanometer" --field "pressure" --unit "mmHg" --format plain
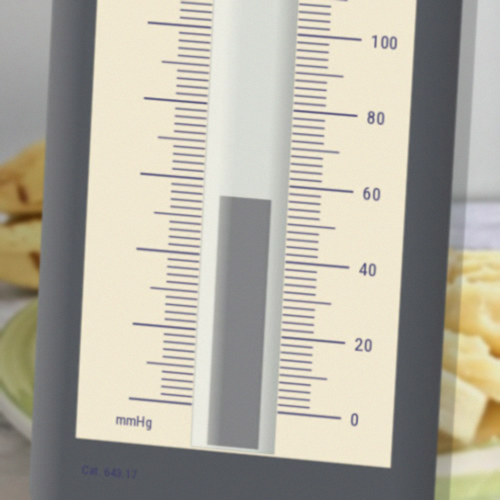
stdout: 56 mmHg
